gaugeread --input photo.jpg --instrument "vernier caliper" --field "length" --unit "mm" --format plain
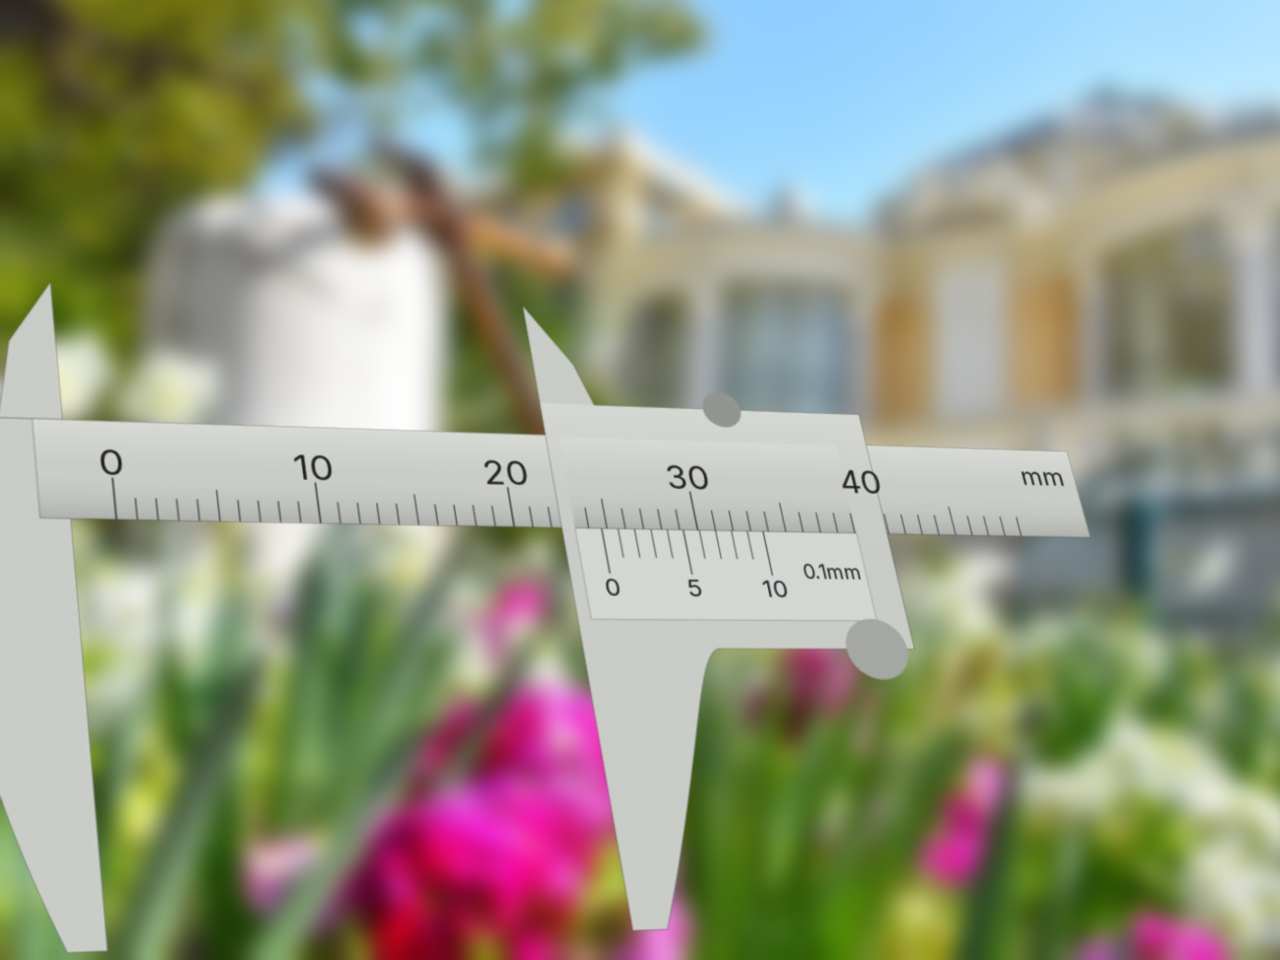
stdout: 24.7 mm
